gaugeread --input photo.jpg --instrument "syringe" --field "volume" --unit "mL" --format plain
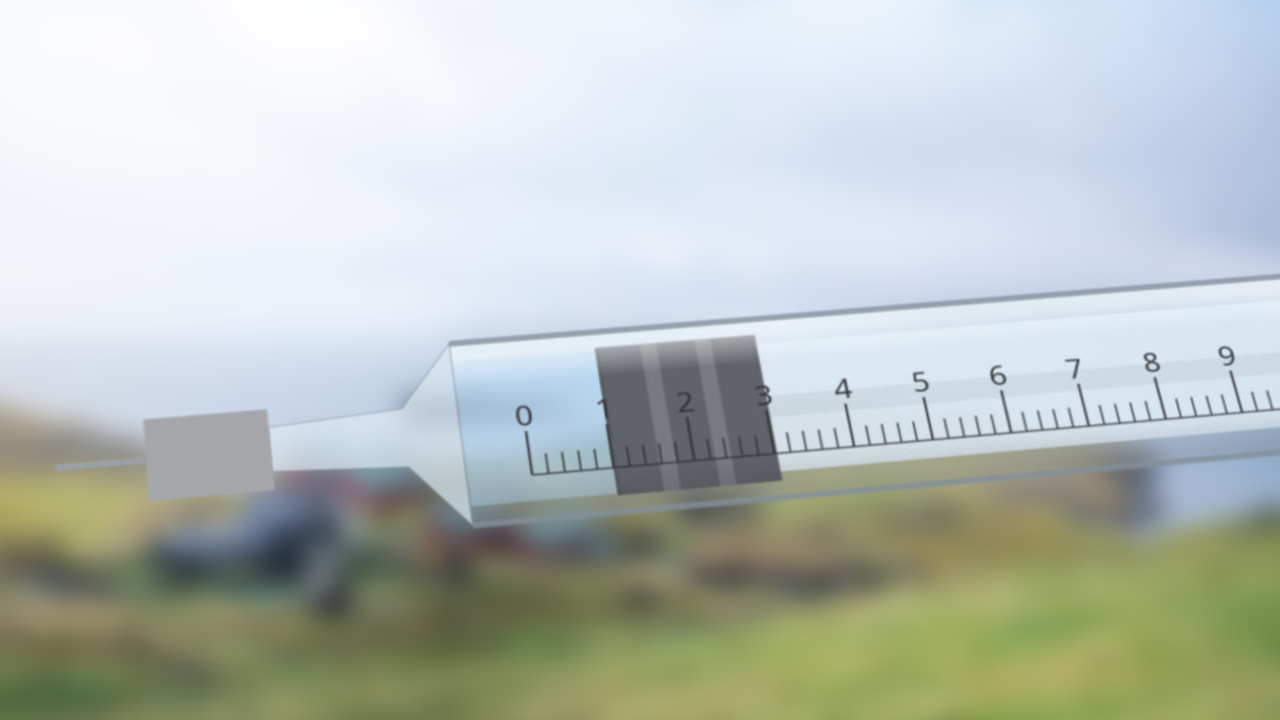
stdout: 1 mL
